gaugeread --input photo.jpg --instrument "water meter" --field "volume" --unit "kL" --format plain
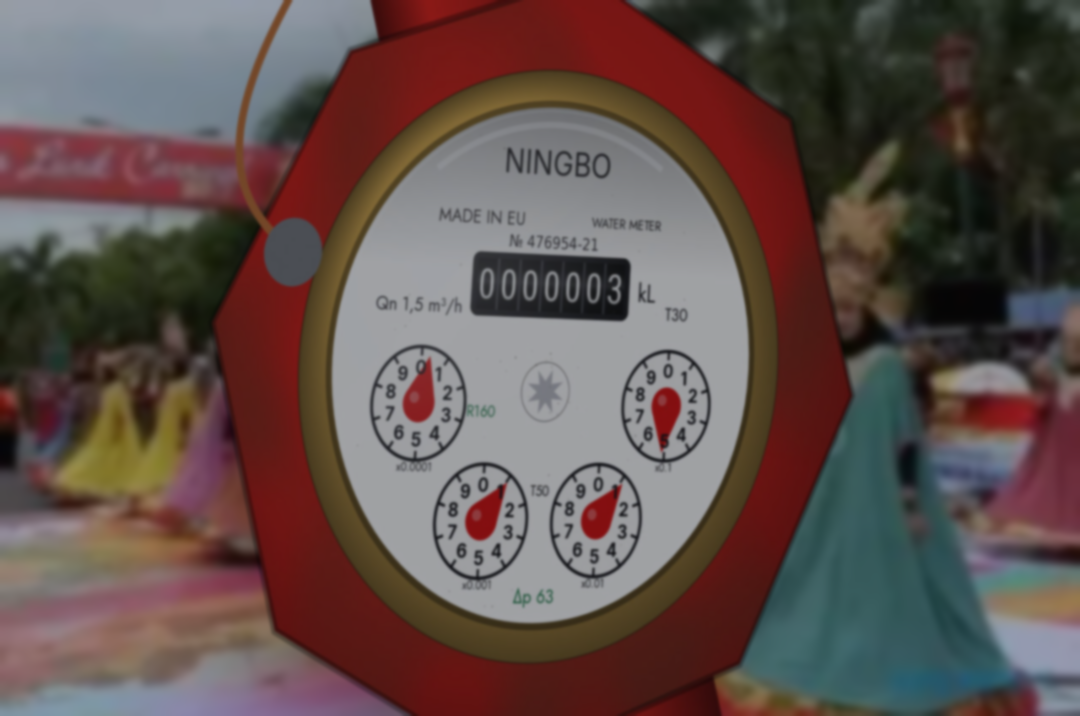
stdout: 3.5110 kL
